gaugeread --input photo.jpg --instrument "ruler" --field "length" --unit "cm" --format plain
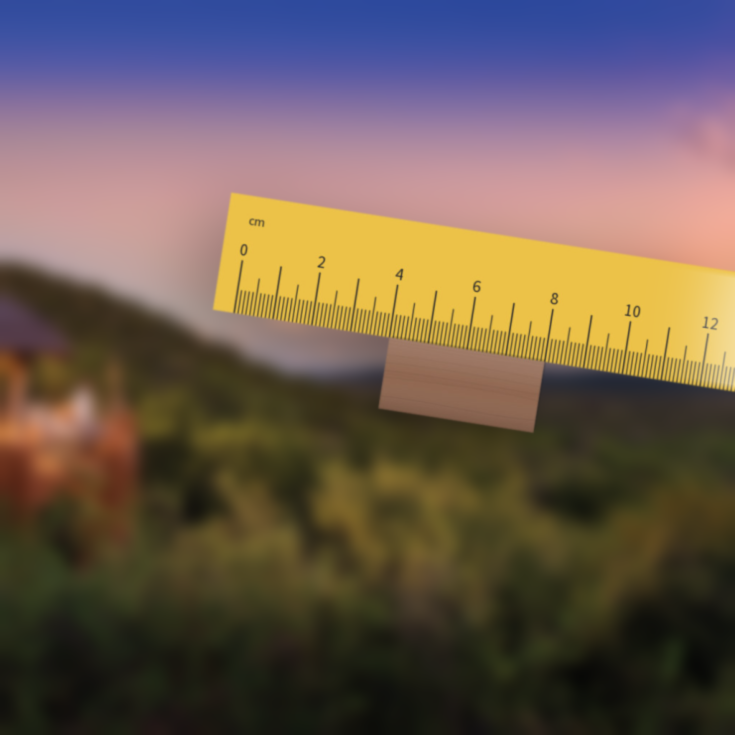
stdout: 4 cm
